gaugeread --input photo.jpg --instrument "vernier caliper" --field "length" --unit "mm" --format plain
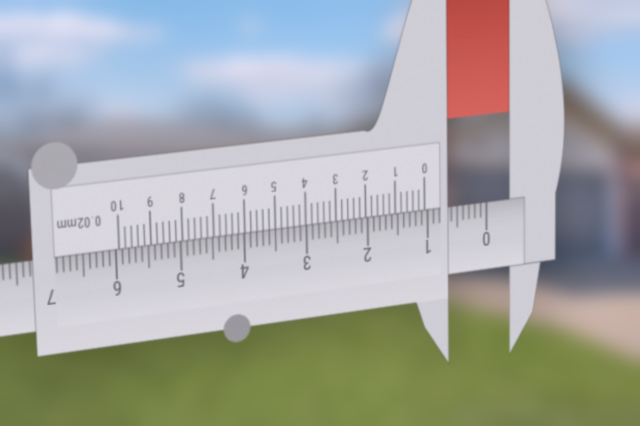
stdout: 10.5 mm
